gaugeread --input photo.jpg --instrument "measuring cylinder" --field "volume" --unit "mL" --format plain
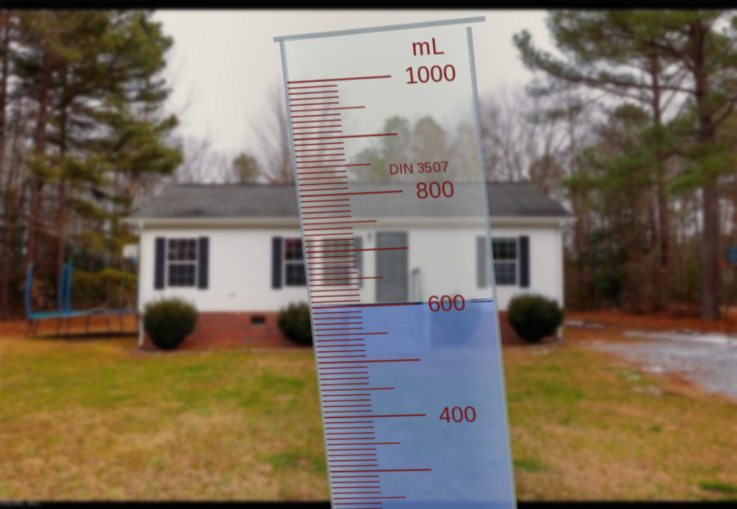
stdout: 600 mL
